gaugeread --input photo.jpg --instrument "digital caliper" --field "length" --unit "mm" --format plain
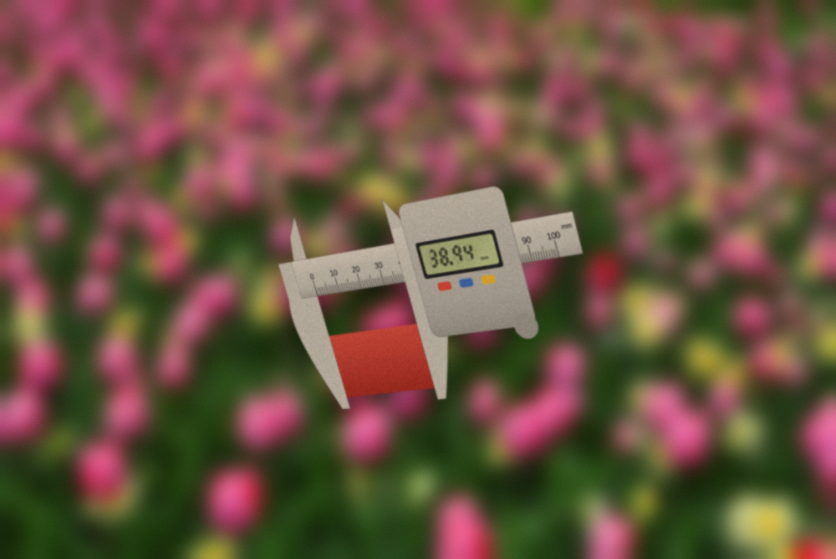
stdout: 38.94 mm
